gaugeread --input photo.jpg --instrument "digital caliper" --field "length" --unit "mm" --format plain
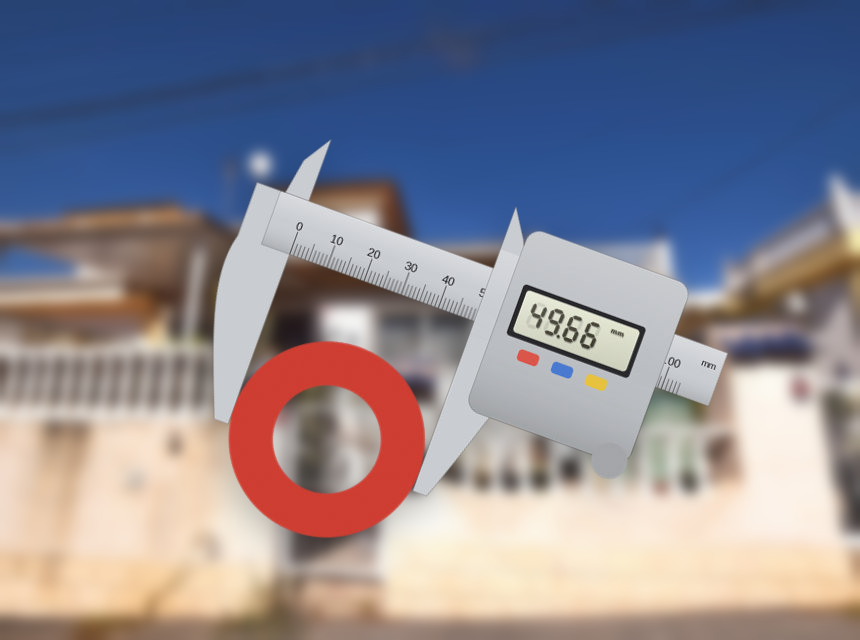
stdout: 49.66 mm
